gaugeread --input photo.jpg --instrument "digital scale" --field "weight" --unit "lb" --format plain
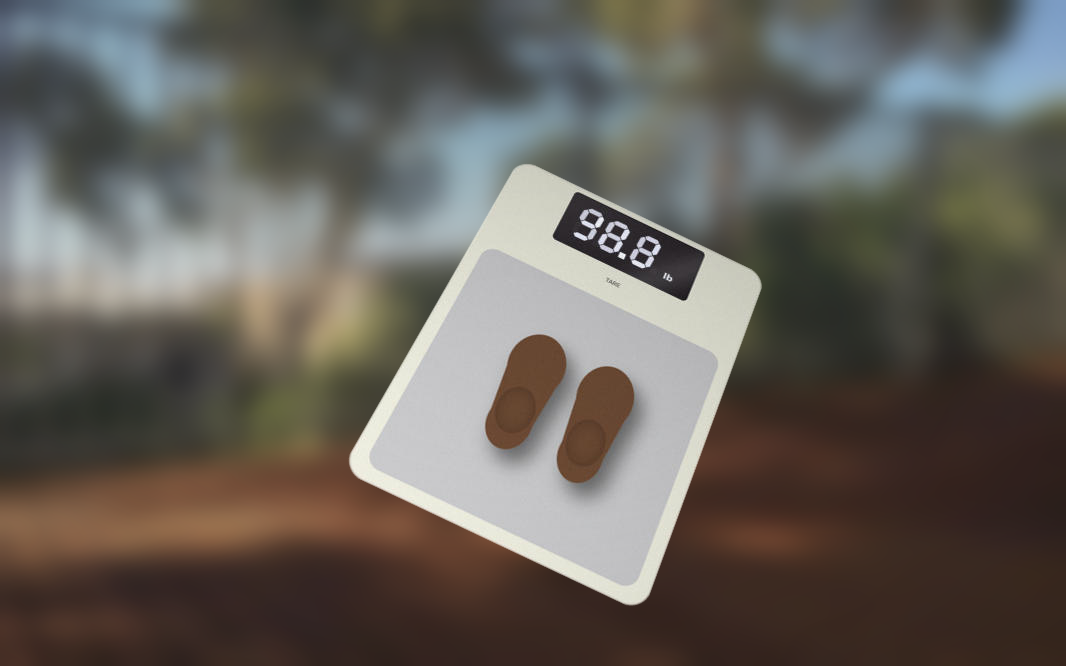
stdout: 98.8 lb
